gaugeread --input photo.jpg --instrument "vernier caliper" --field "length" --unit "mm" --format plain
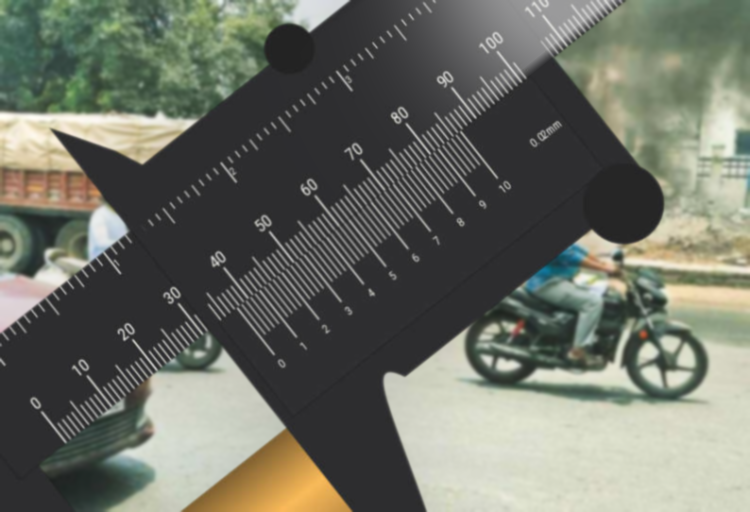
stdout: 37.5 mm
